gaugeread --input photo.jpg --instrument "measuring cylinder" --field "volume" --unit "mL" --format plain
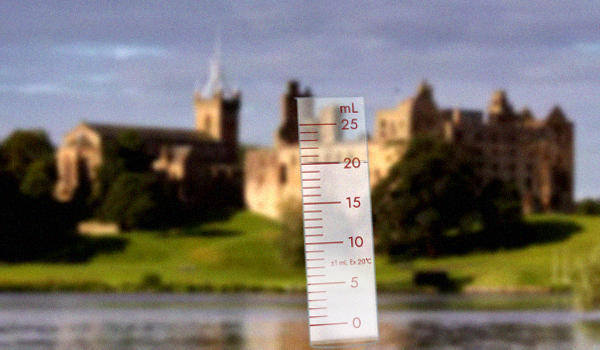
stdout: 20 mL
